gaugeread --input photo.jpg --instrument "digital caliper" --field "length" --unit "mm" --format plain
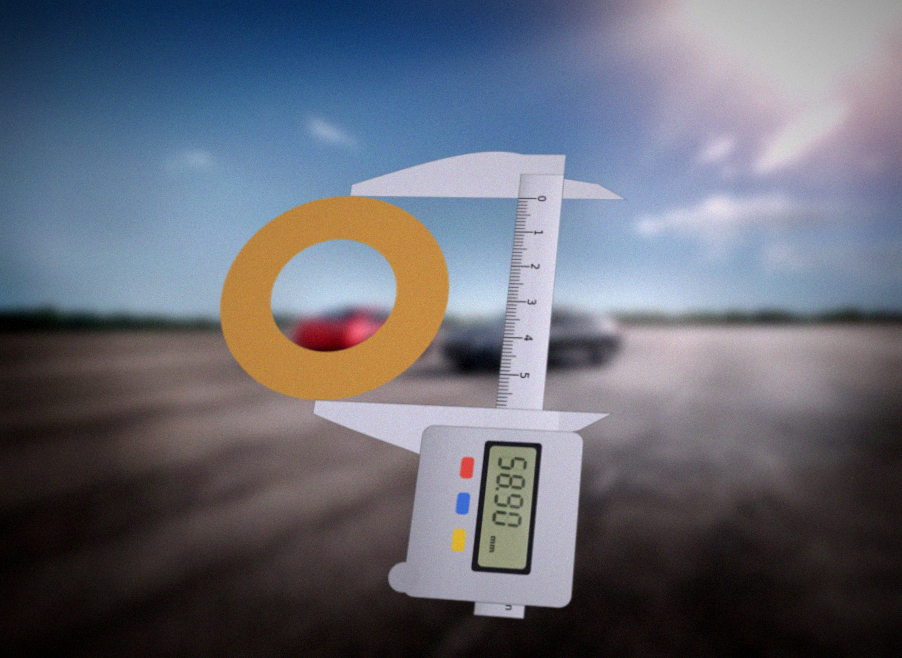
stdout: 58.90 mm
